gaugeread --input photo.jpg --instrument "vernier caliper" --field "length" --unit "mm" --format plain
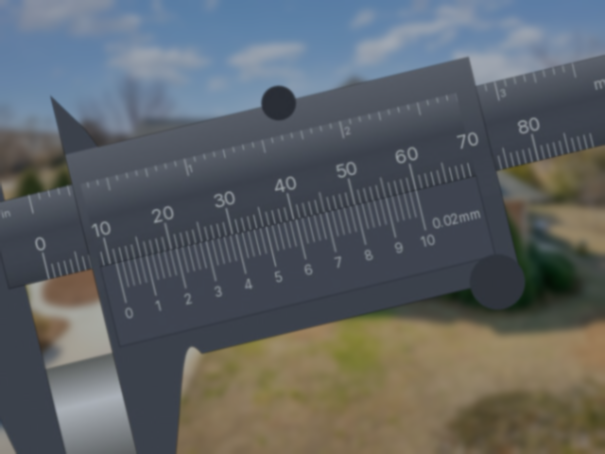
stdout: 11.0 mm
